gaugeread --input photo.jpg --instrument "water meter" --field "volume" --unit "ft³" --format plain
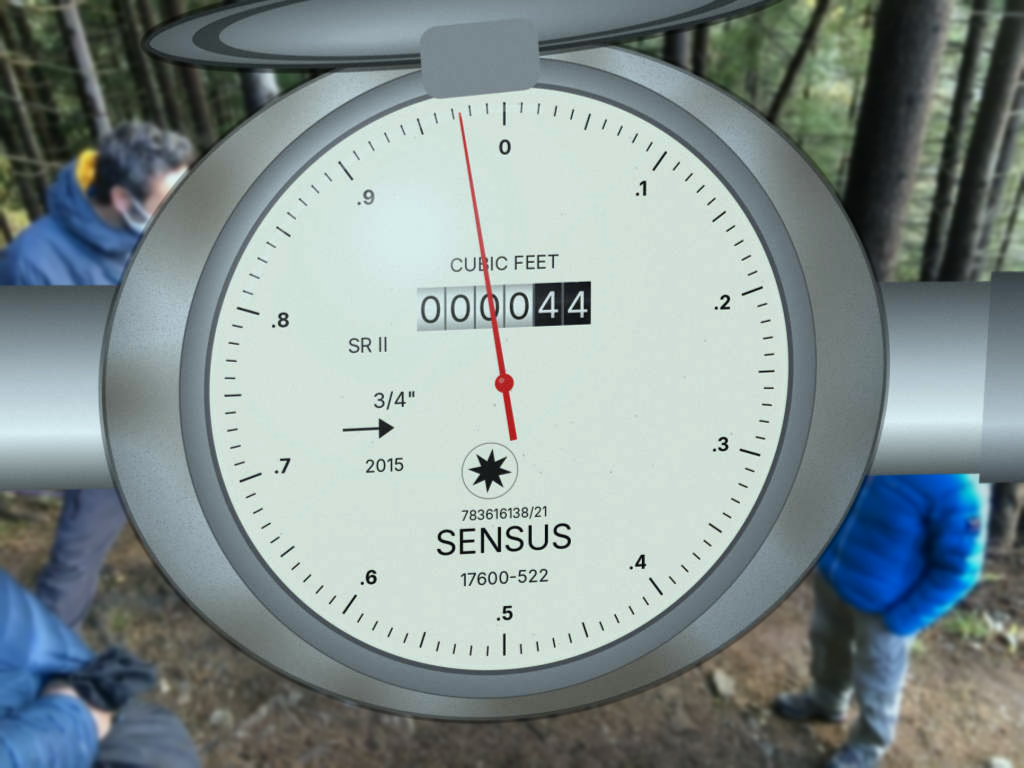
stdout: 43.97 ft³
